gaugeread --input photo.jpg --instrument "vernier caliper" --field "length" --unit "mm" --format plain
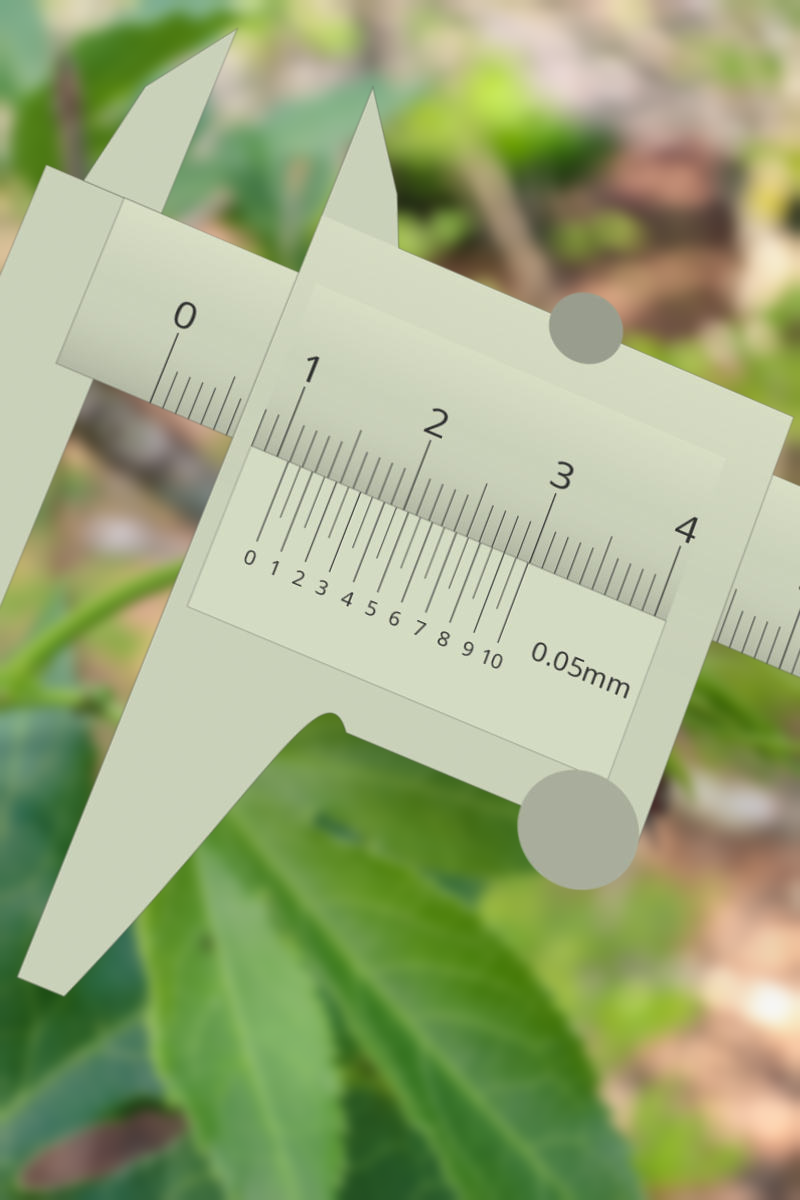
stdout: 10.9 mm
